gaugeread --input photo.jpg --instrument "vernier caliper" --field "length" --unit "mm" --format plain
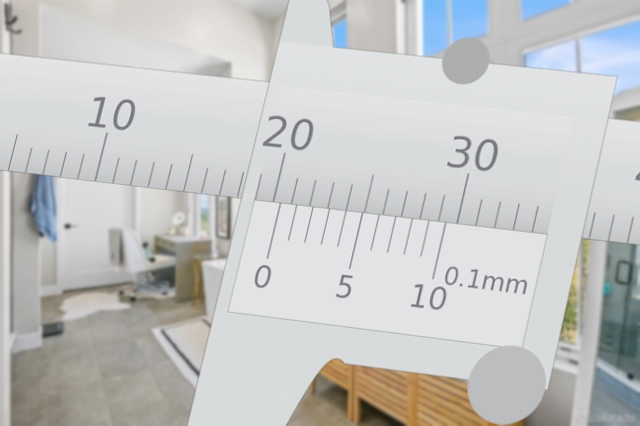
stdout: 20.4 mm
